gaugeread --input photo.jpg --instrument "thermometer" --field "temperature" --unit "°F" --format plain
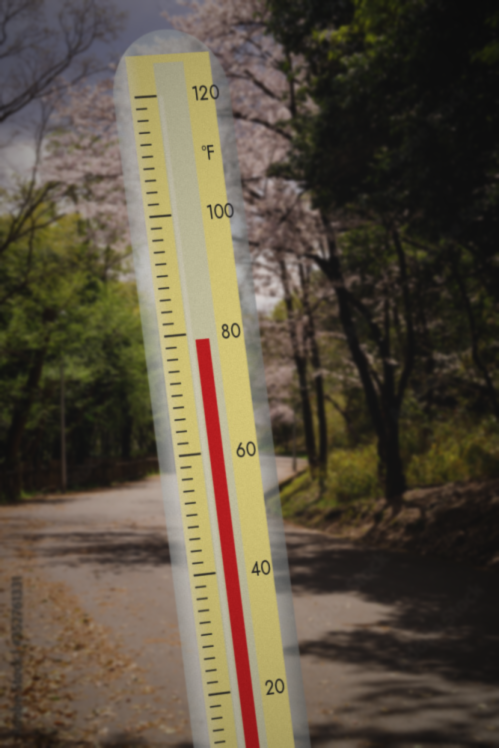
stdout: 79 °F
